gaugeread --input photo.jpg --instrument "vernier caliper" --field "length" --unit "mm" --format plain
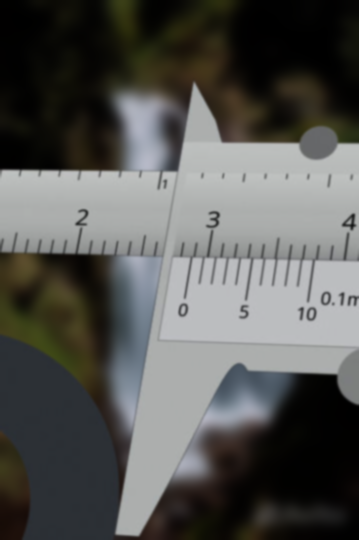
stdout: 28.8 mm
